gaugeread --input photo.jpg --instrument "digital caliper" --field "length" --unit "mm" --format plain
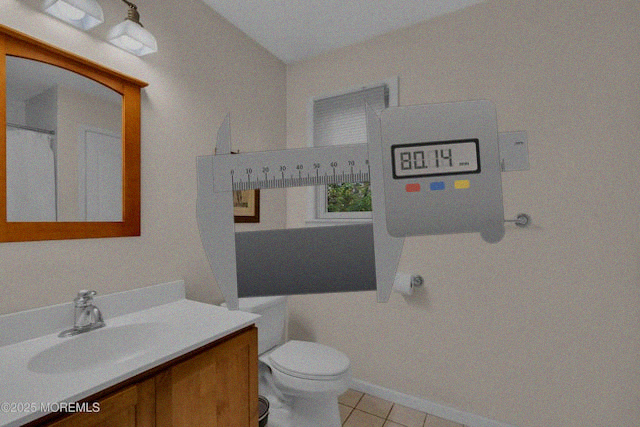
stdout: 80.14 mm
